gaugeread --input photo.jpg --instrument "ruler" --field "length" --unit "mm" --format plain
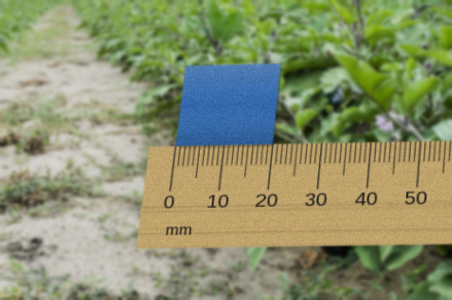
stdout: 20 mm
